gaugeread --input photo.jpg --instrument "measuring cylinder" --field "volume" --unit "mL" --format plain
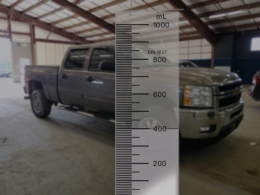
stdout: 400 mL
